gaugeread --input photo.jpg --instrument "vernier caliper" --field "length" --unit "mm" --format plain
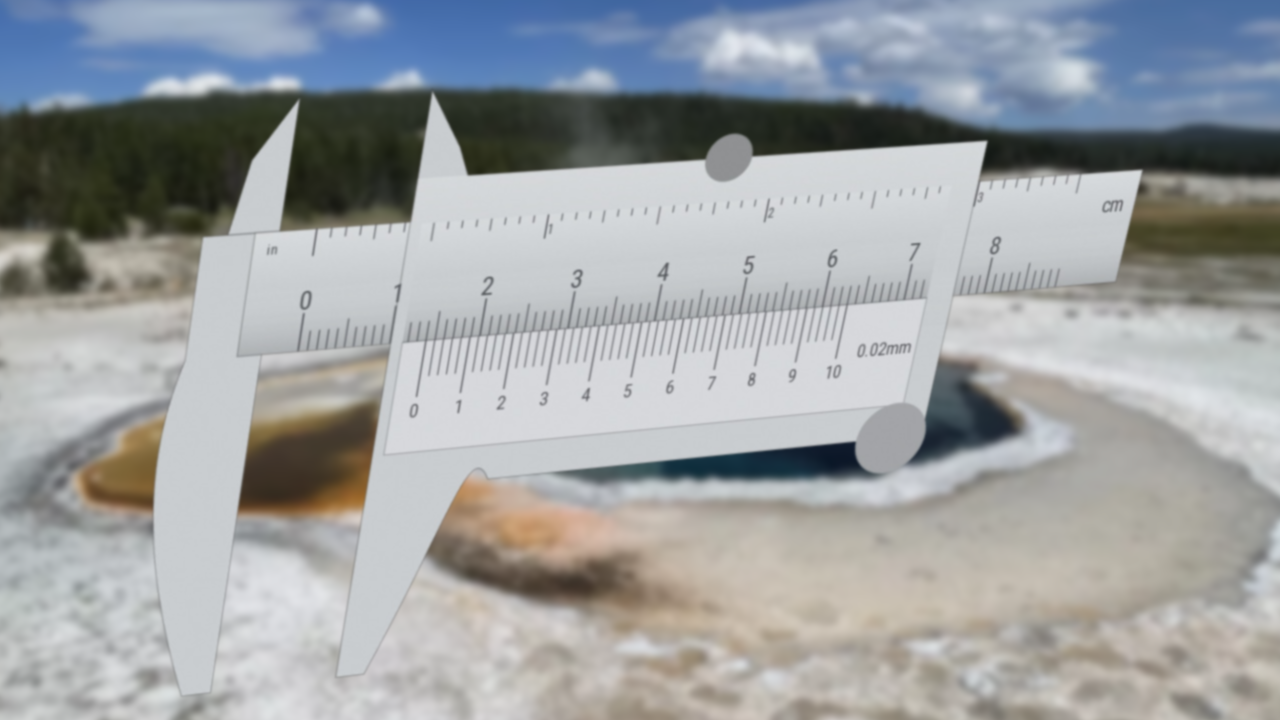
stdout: 14.0 mm
